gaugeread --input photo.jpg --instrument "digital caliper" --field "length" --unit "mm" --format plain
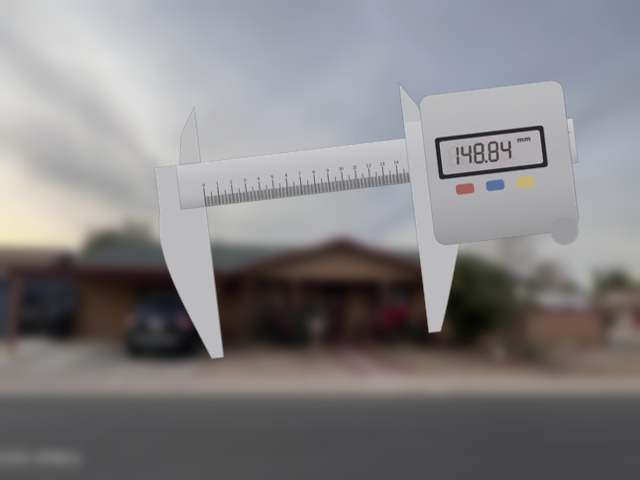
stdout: 148.84 mm
